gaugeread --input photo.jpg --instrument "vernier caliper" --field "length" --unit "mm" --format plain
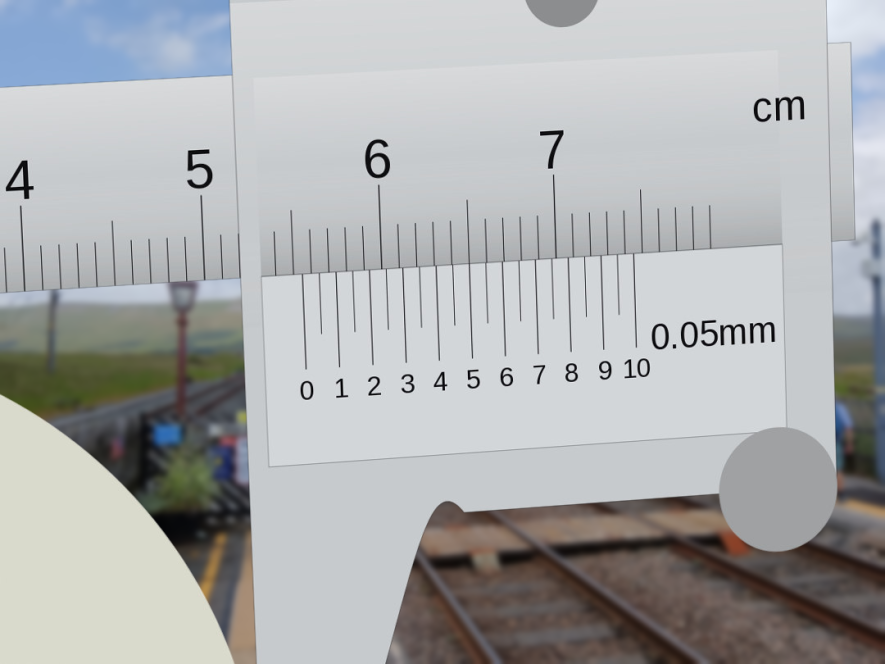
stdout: 55.5 mm
